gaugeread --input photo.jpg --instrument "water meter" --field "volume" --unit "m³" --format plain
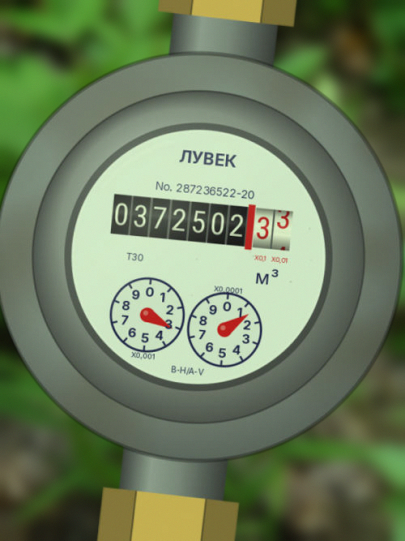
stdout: 372502.3331 m³
